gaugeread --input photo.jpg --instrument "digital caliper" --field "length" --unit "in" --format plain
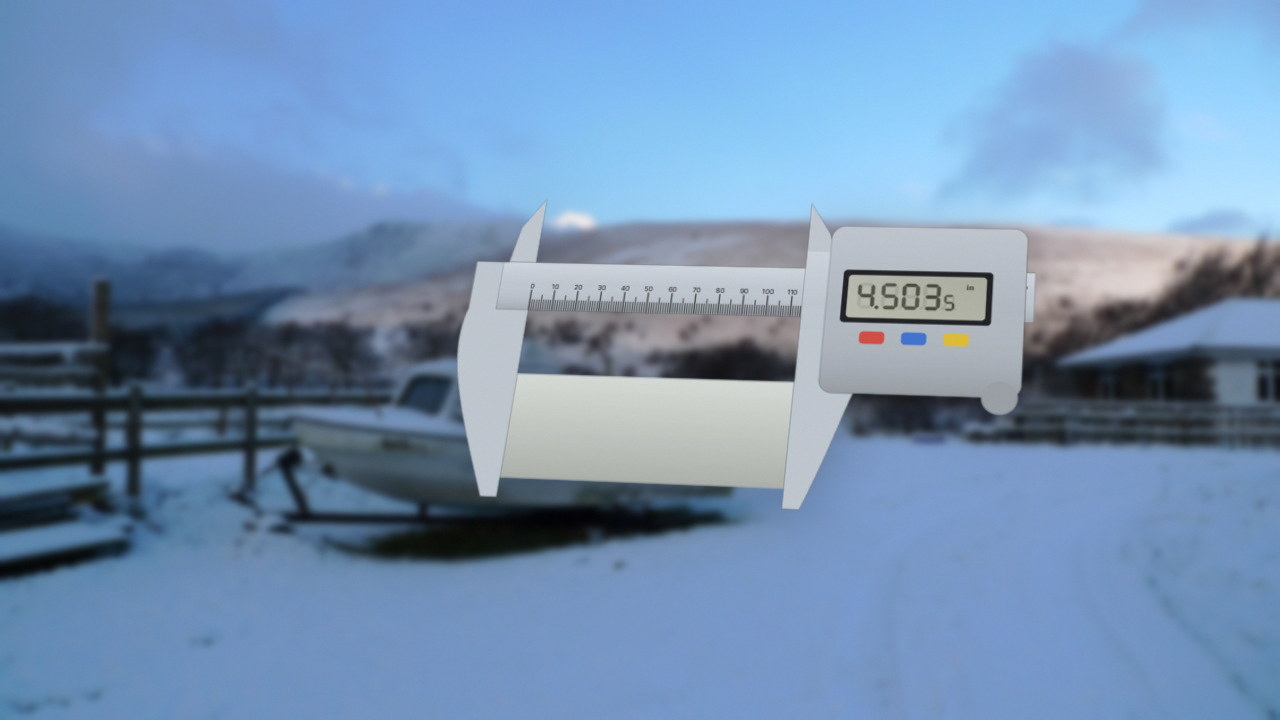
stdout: 4.5035 in
